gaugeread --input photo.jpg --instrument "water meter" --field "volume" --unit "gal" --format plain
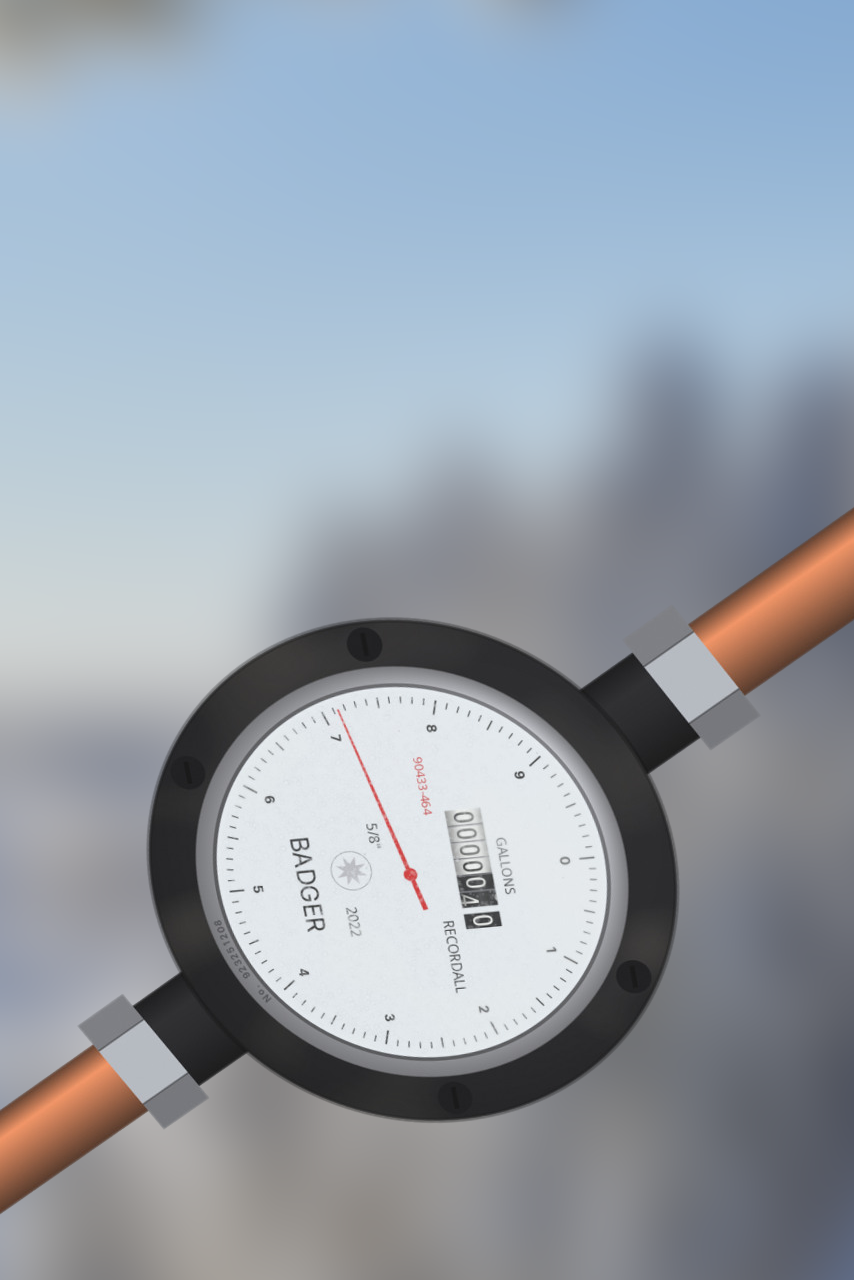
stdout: 37.1 gal
